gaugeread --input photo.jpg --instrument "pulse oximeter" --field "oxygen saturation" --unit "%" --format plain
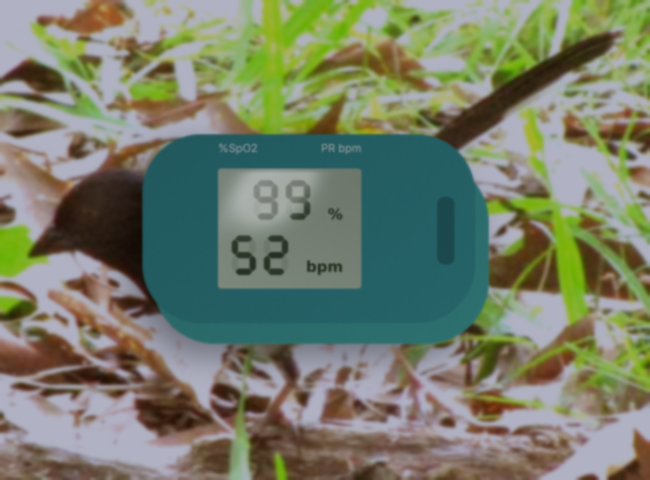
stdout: 99 %
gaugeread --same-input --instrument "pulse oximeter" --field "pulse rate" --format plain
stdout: 52 bpm
